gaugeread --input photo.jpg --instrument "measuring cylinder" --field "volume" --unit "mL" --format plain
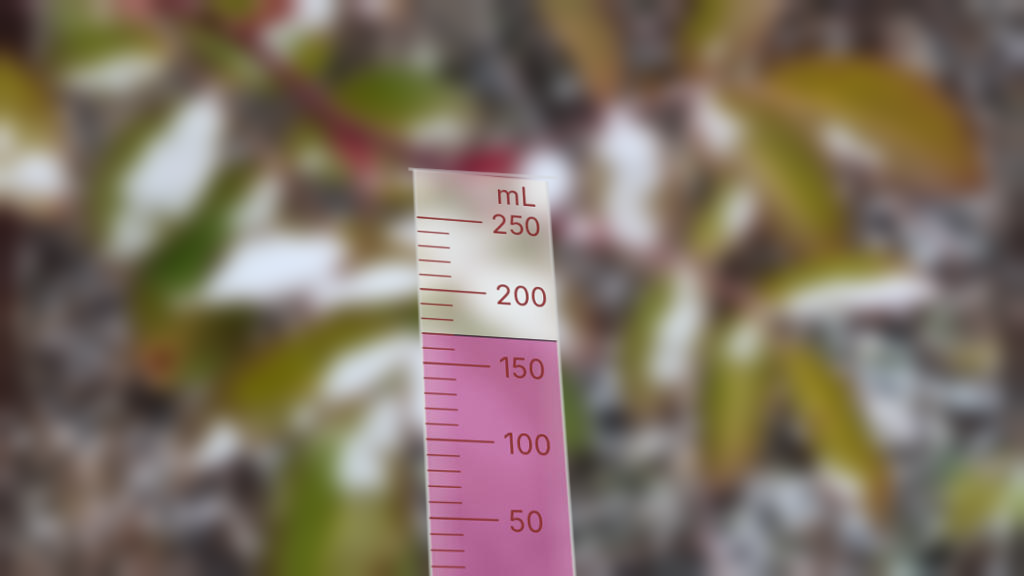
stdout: 170 mL
